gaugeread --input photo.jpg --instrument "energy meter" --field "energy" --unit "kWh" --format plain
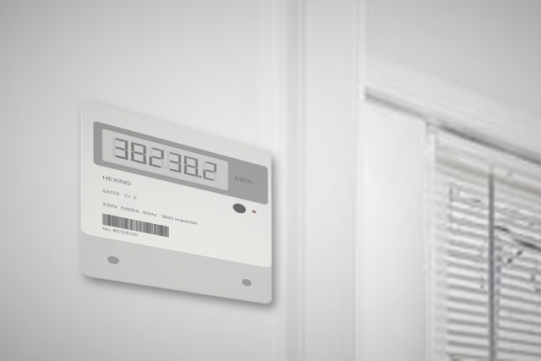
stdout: 38238.2 kWh
